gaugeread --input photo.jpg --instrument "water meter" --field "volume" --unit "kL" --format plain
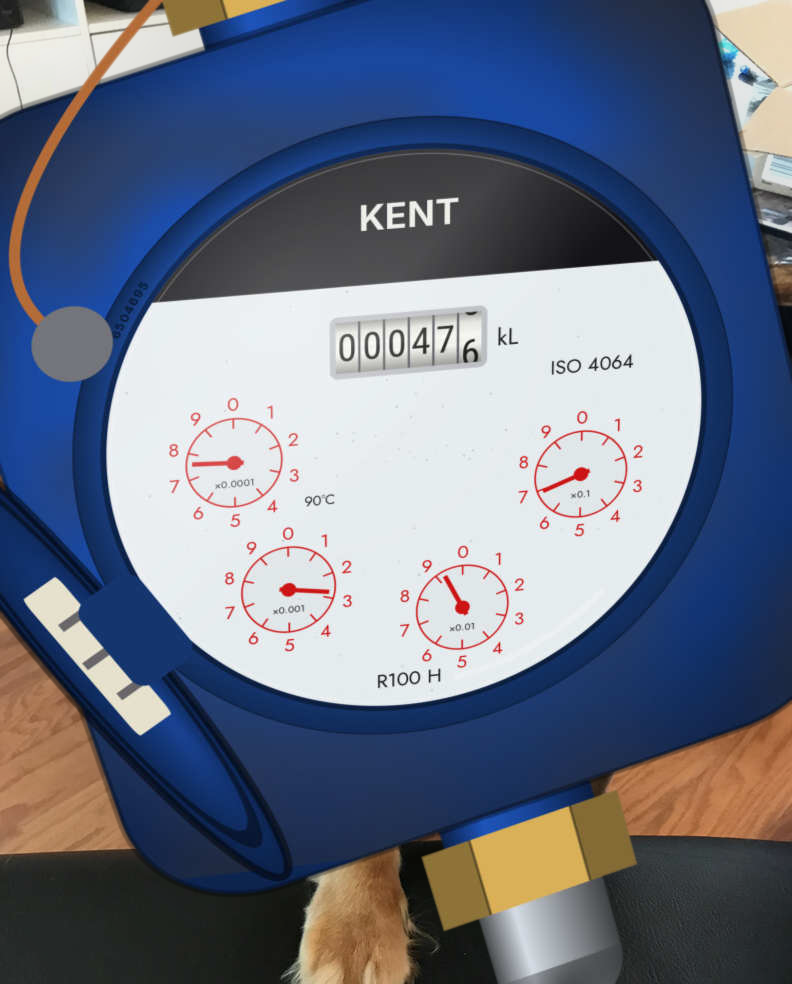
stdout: 475.6927 kL
